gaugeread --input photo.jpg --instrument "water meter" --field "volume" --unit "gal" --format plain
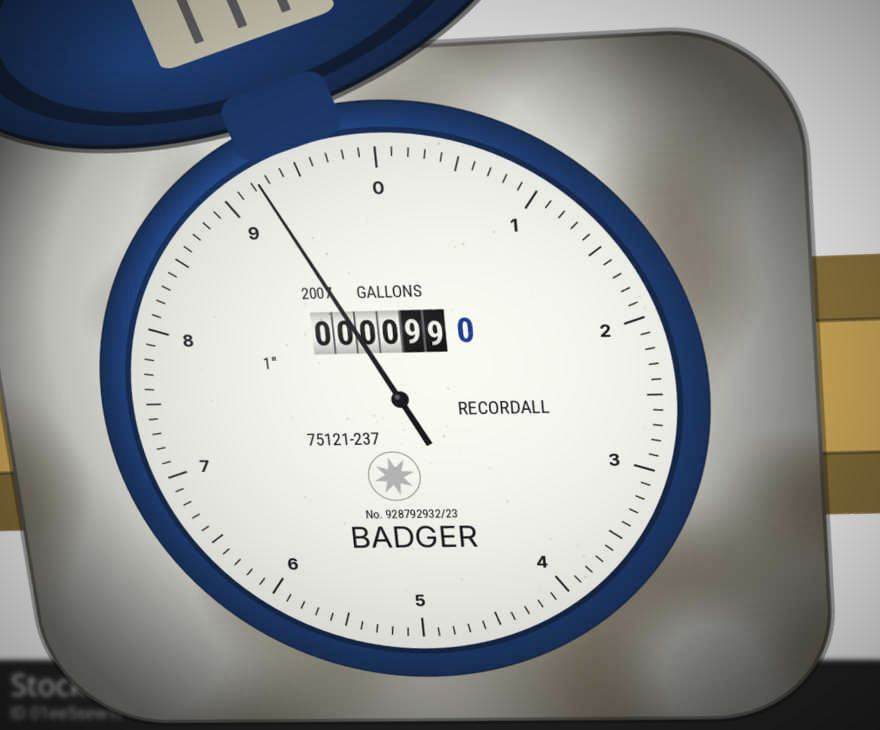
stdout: 989.2 gal
